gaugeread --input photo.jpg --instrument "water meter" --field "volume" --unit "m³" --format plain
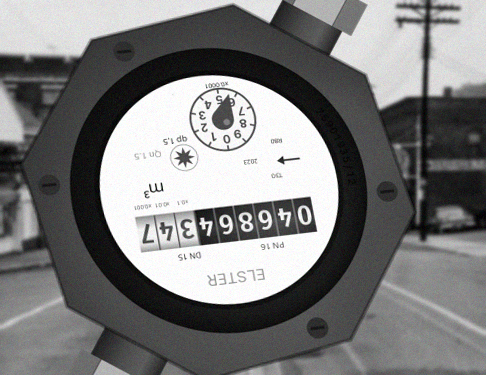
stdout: 46864.3475 m³
